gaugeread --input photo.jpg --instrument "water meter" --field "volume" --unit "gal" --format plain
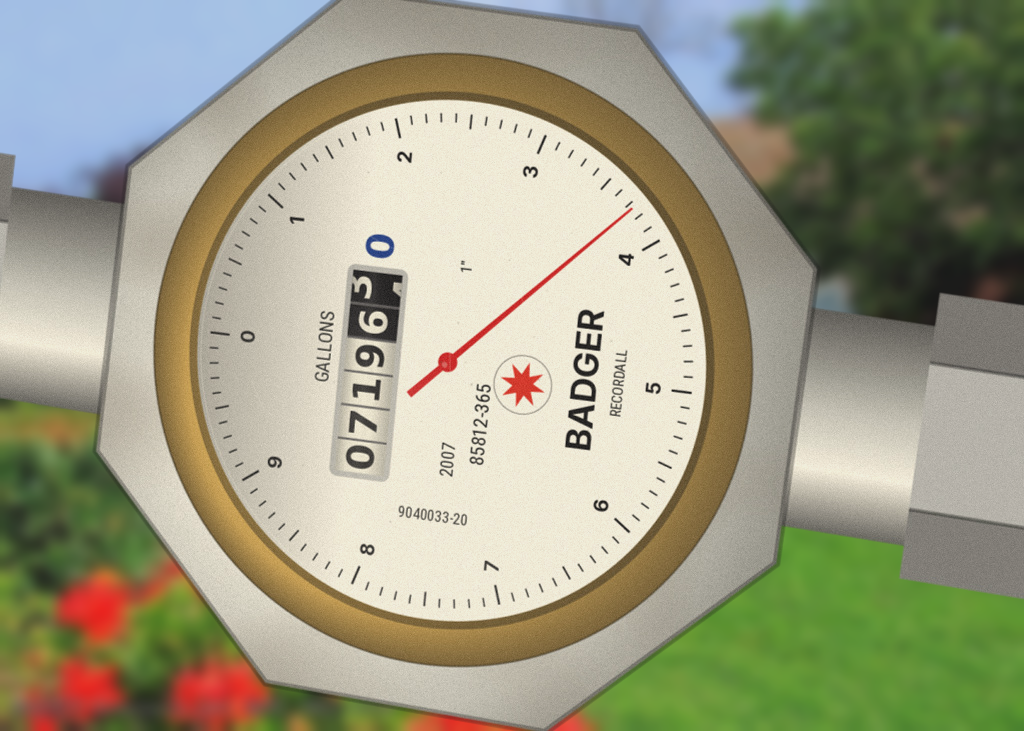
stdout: 719633.7 gal
